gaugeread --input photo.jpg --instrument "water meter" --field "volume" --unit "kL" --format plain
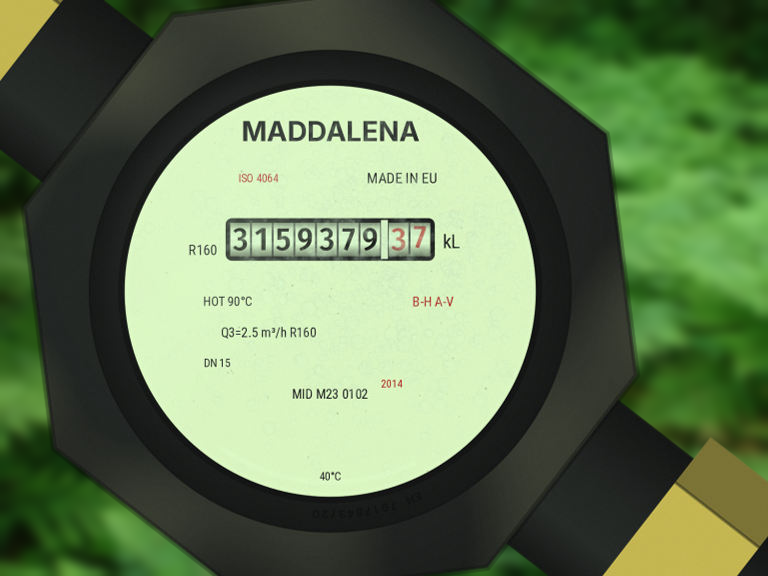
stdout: 3159379.37 kL
